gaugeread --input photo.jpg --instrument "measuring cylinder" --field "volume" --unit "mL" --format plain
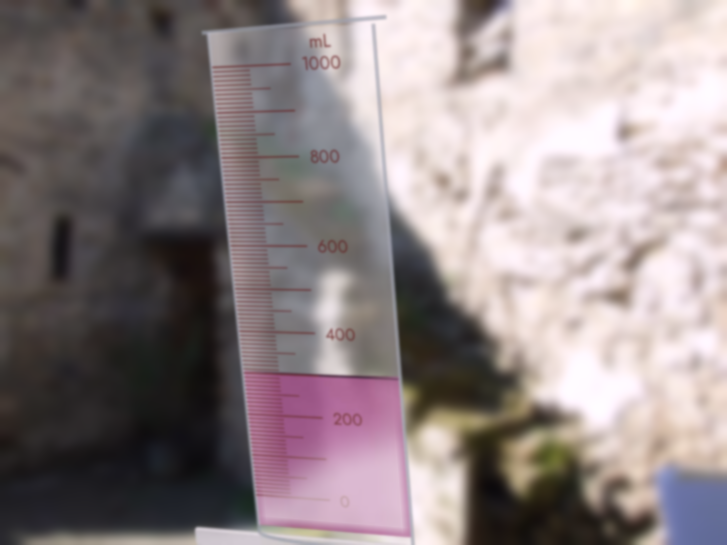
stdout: 300 mL
